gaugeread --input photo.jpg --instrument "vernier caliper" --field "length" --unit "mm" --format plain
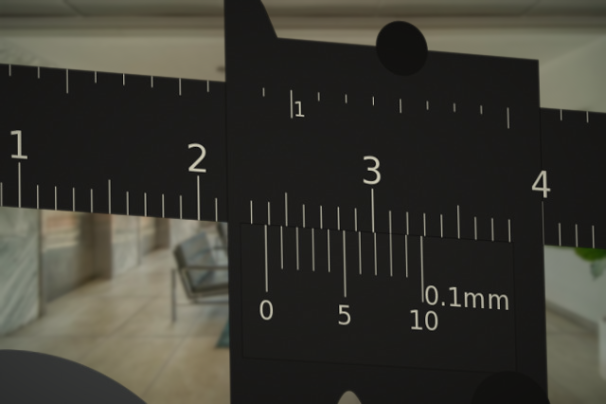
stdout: 23.8 mm
